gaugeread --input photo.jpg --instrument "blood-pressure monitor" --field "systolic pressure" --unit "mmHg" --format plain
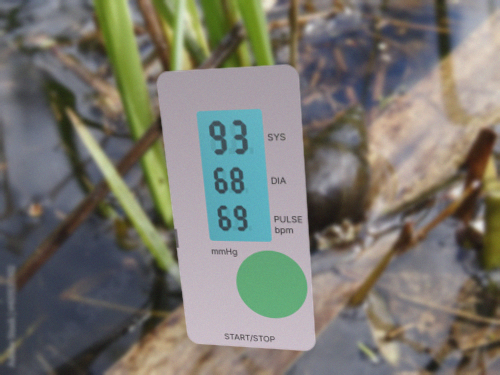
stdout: 93 mmHg
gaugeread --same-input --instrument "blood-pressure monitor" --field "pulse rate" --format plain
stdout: 69 bpm
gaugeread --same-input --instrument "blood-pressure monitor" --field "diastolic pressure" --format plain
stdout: 68 mmHg
